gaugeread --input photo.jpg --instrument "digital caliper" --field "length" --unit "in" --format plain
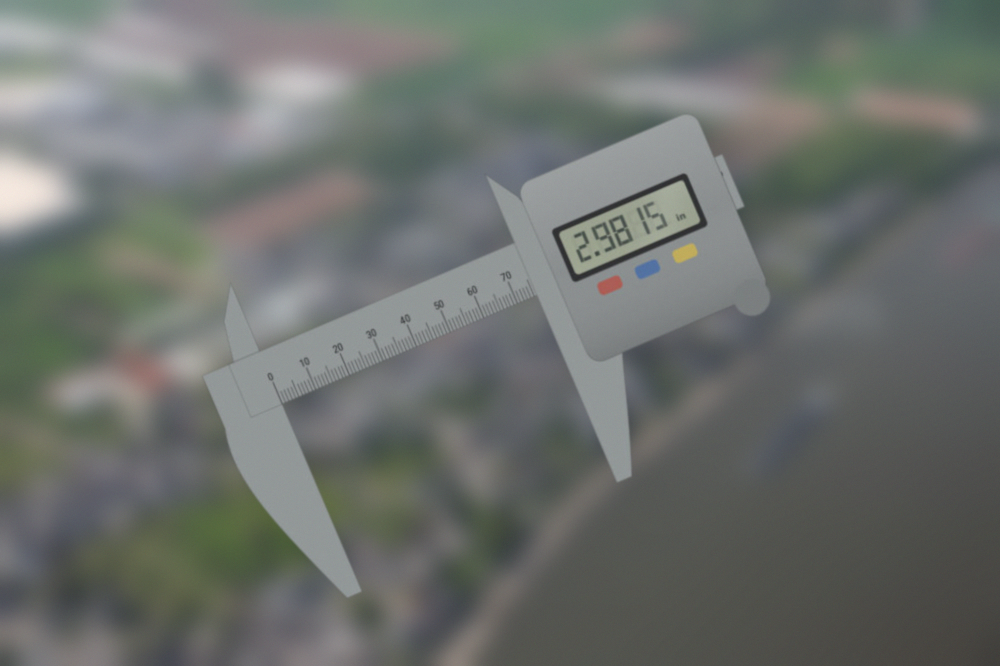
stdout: 2.9815 in
